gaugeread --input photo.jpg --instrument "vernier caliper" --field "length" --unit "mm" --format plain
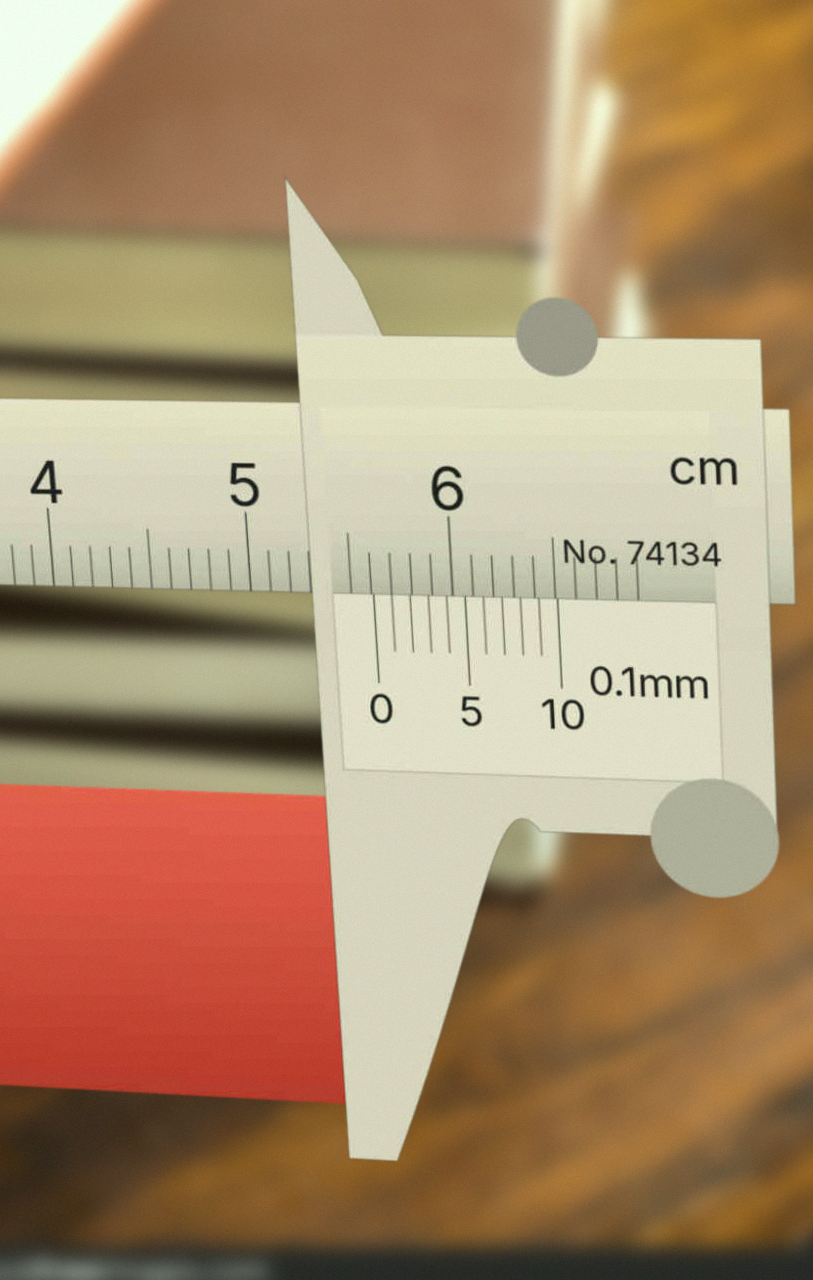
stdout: 56.1 mm
